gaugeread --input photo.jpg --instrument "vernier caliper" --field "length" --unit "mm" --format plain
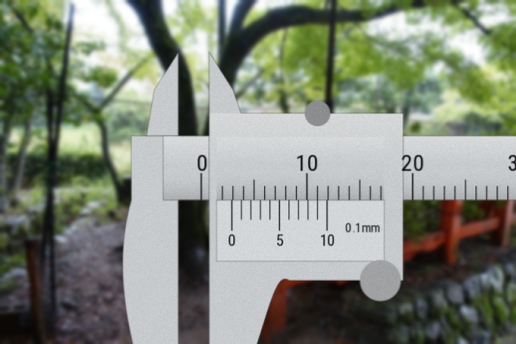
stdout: 2.9 mm
